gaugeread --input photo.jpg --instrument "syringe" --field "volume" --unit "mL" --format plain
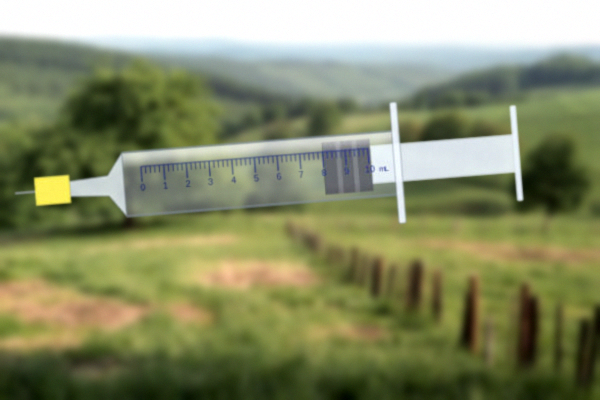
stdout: 8 mL
